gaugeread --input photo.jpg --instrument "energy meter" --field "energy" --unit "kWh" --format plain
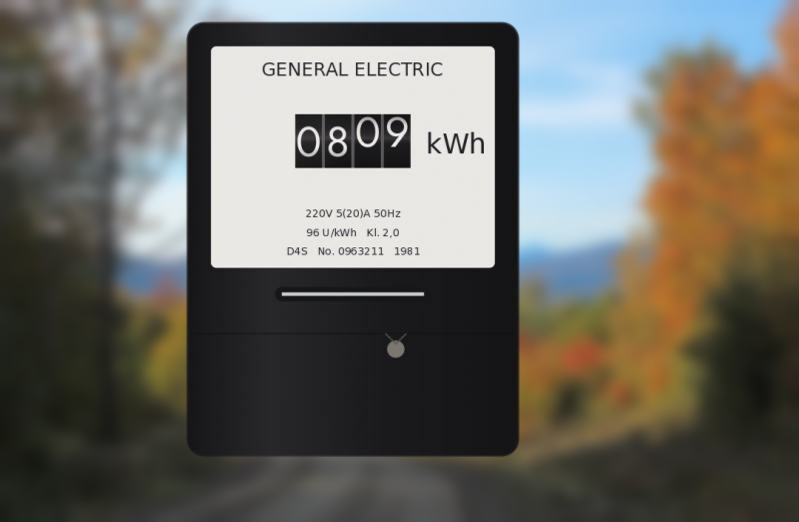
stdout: 809 kWh
